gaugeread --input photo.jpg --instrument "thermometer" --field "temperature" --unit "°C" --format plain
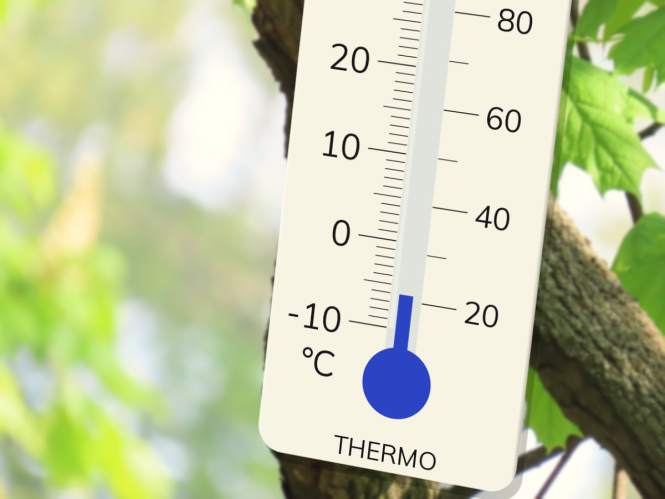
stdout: -6 °C
